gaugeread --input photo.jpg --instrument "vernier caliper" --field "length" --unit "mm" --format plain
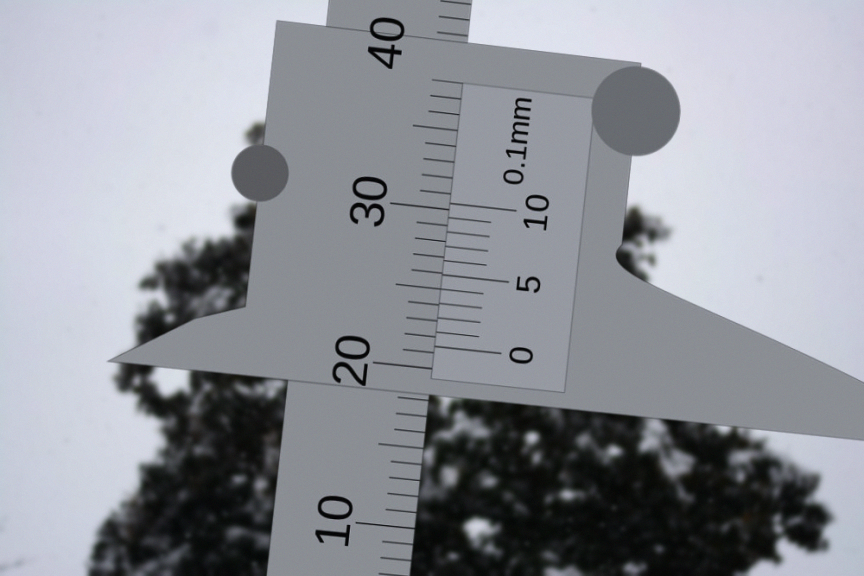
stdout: 21.4 mm
